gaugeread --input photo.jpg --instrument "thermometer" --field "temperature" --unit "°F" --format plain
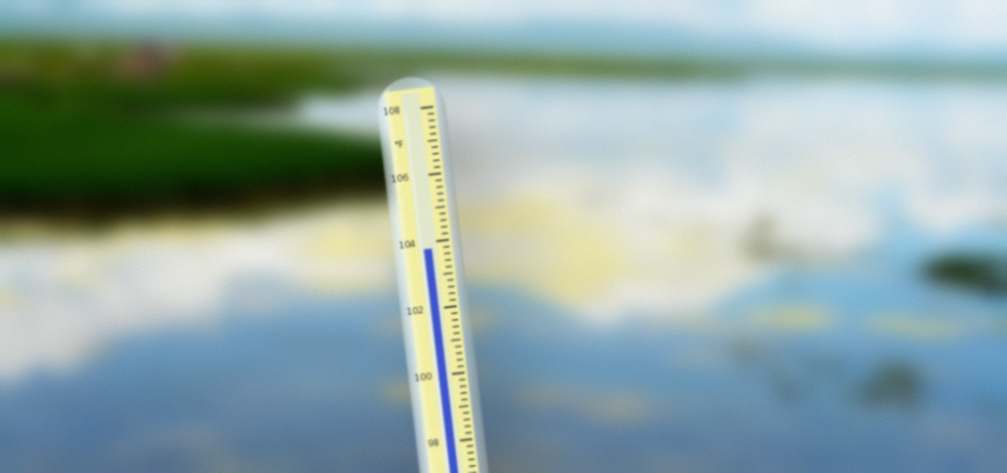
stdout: 103.8 °F
